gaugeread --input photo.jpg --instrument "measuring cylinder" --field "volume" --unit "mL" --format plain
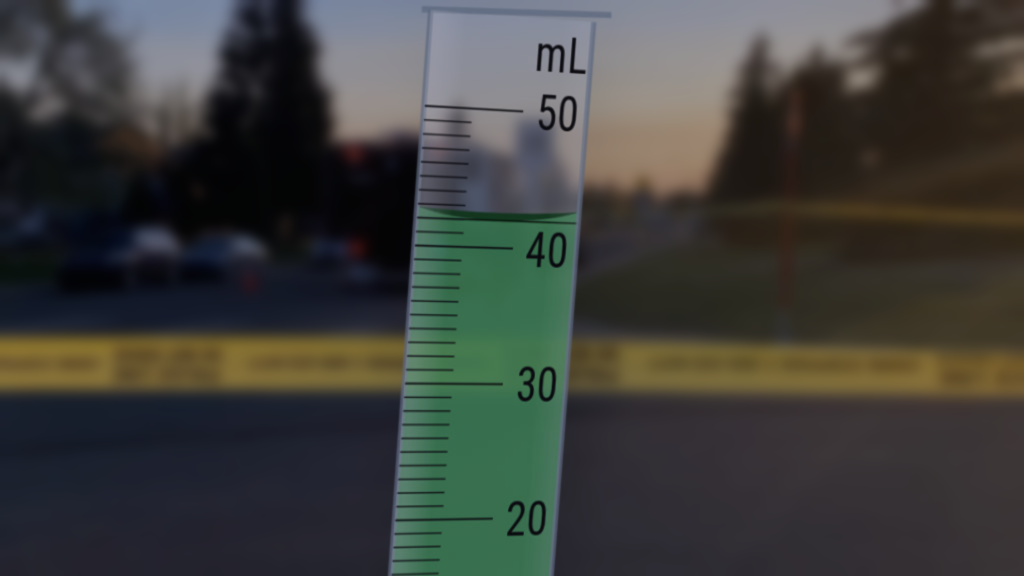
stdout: 42 mL
